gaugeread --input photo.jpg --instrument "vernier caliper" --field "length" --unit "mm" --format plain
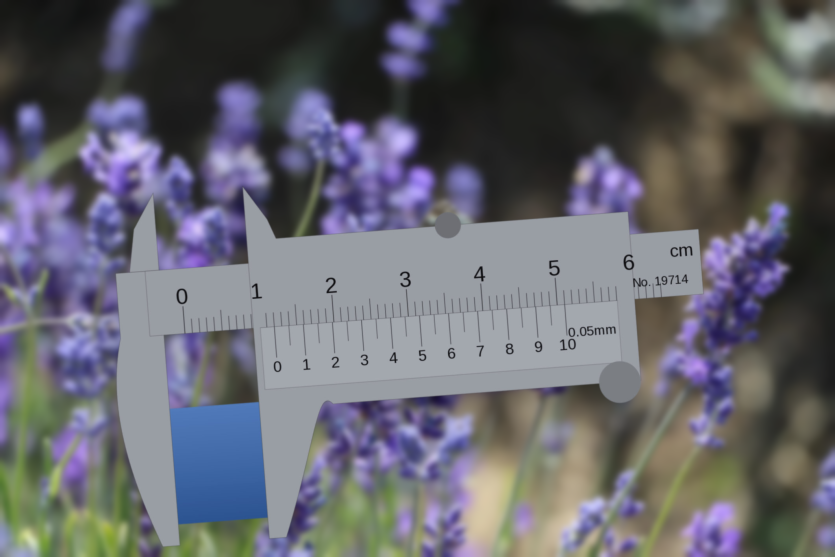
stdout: 12.0 mm
